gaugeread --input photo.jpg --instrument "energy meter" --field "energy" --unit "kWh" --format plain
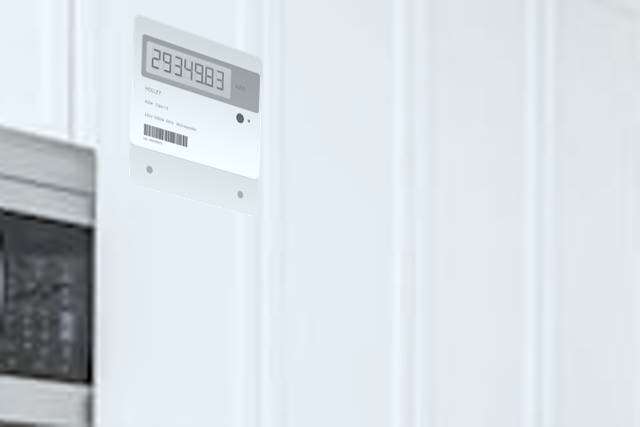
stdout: 29349.83 kWh
